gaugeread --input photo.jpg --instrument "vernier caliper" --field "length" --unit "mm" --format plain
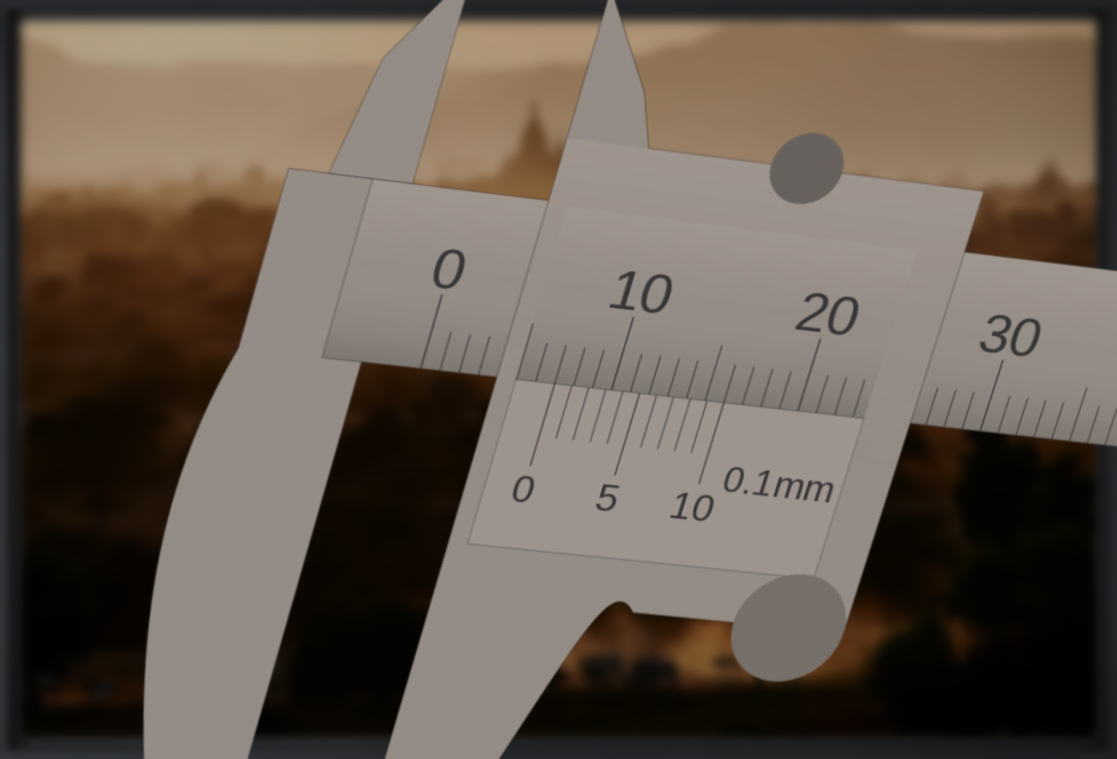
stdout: 7.0 mm
